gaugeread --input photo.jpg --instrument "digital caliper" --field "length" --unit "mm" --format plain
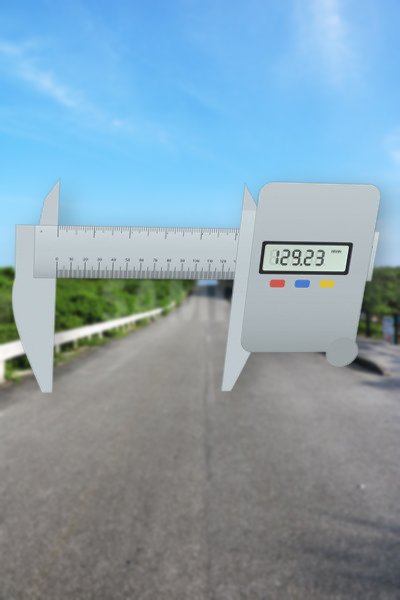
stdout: 129.23 mm
